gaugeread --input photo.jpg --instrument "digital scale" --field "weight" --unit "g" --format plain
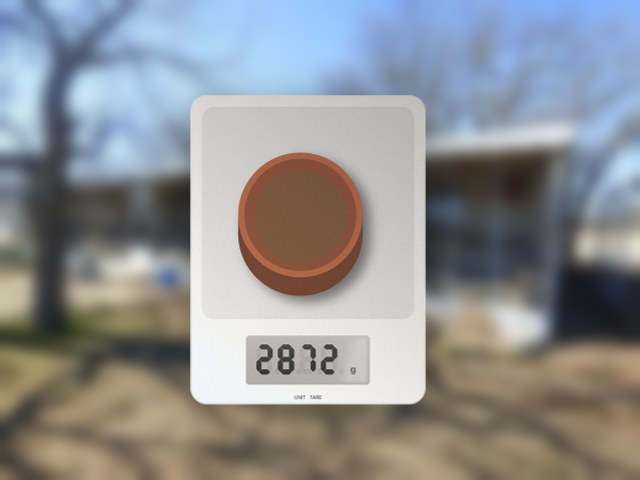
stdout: 2872 g
